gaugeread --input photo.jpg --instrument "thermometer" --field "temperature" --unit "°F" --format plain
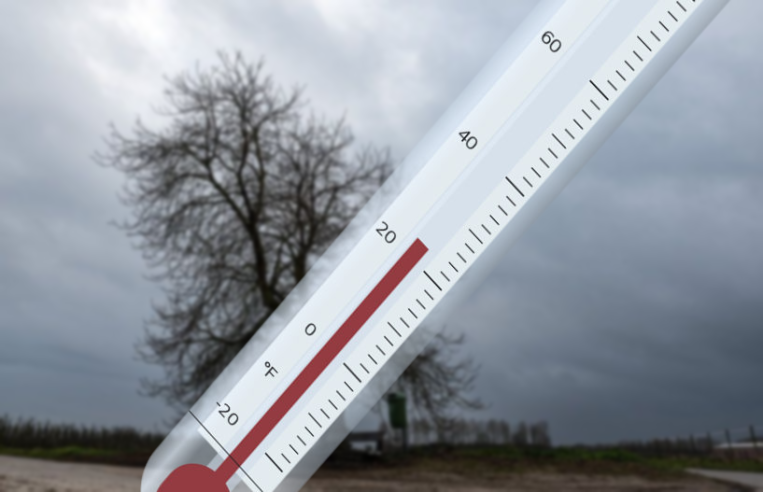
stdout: 23 °F
